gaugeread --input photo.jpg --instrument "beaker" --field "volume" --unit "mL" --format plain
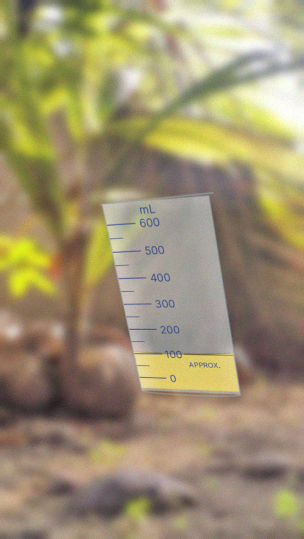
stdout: 100 mL
